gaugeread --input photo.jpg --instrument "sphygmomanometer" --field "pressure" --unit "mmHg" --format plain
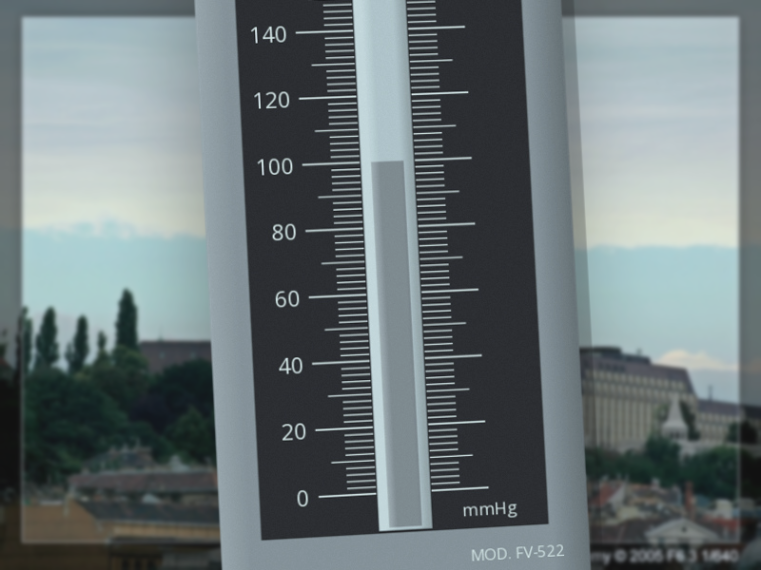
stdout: 100 mmHg
